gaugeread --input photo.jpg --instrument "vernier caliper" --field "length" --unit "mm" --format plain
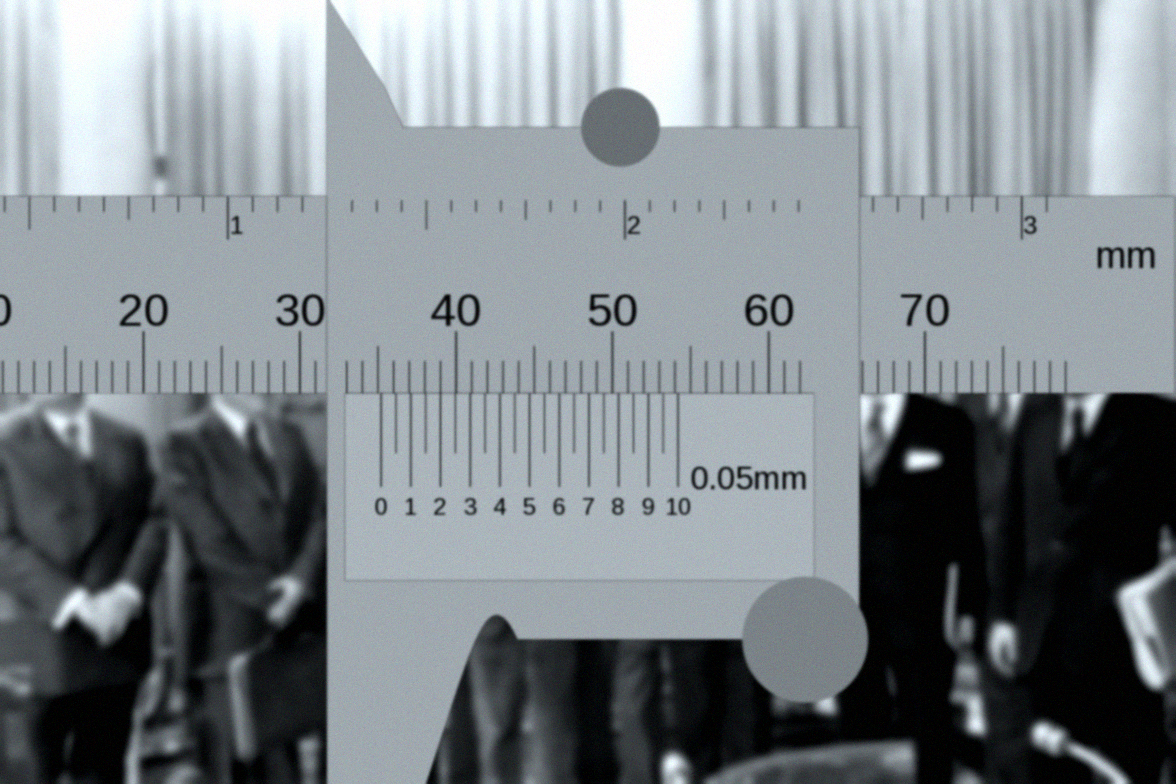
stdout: 35.2 mm
